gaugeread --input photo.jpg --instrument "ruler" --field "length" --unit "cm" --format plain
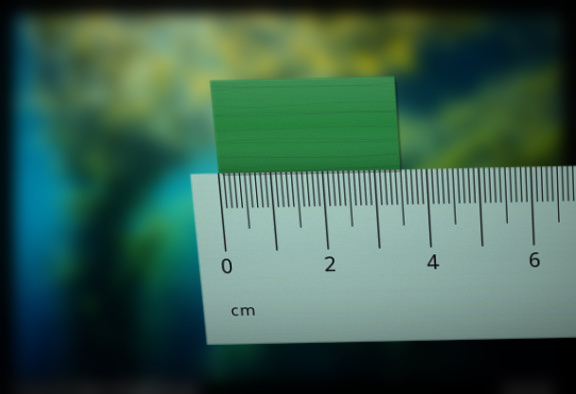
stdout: 3.5 cm
